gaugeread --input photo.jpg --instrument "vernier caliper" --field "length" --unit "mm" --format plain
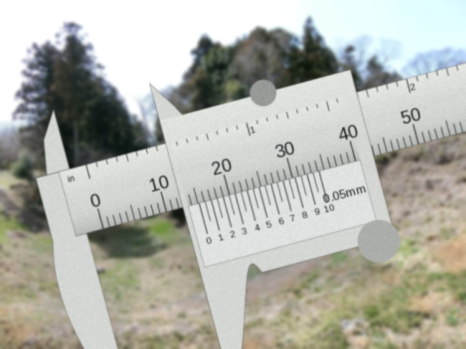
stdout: 15.2 mm
